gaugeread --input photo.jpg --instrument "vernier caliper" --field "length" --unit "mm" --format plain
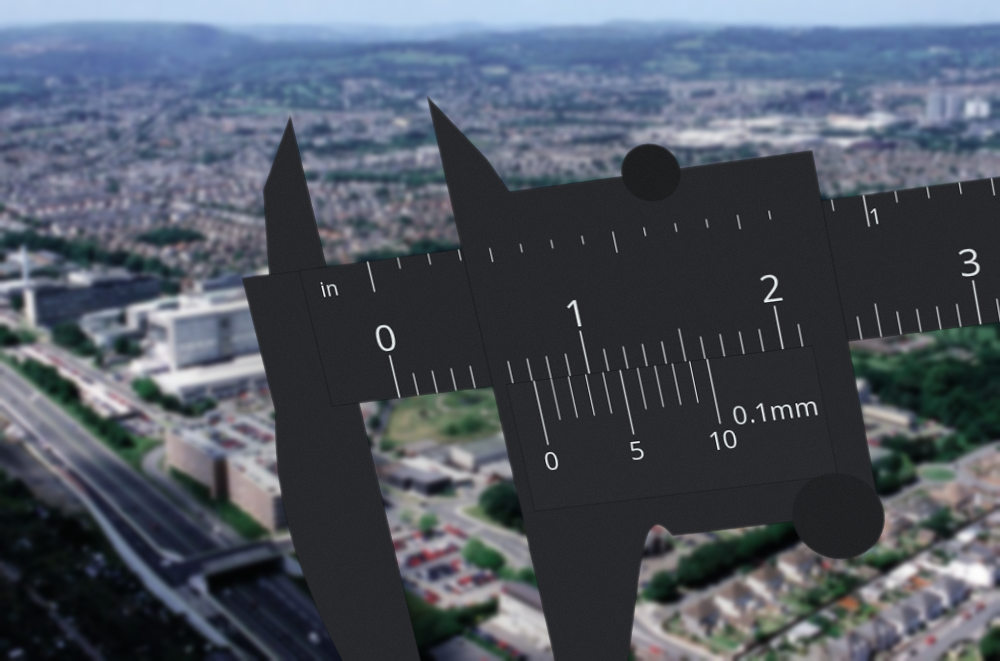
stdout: 7.1 mm
